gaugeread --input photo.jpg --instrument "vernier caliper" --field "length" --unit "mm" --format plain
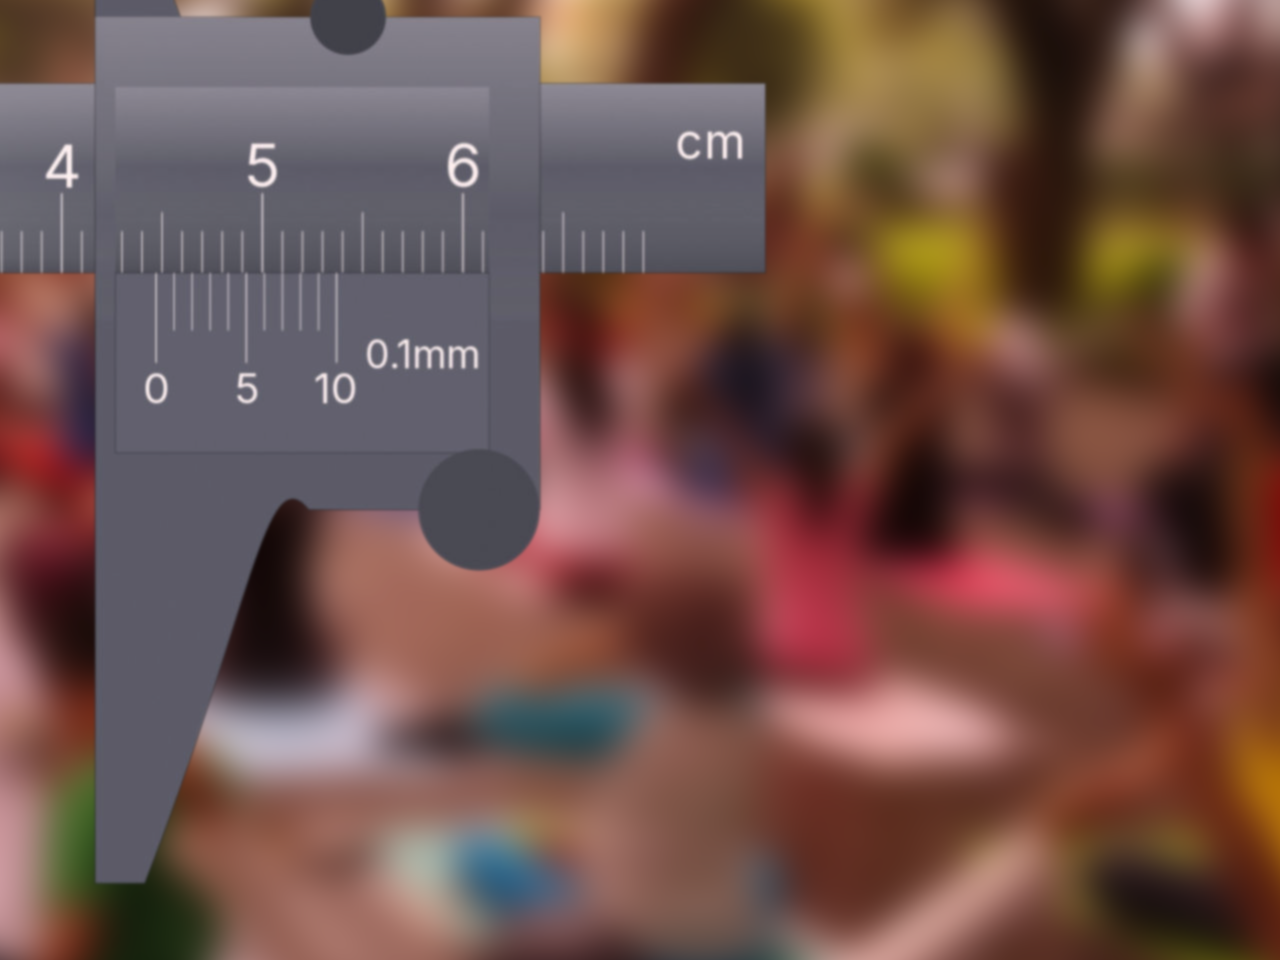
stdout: 44.7 mm
